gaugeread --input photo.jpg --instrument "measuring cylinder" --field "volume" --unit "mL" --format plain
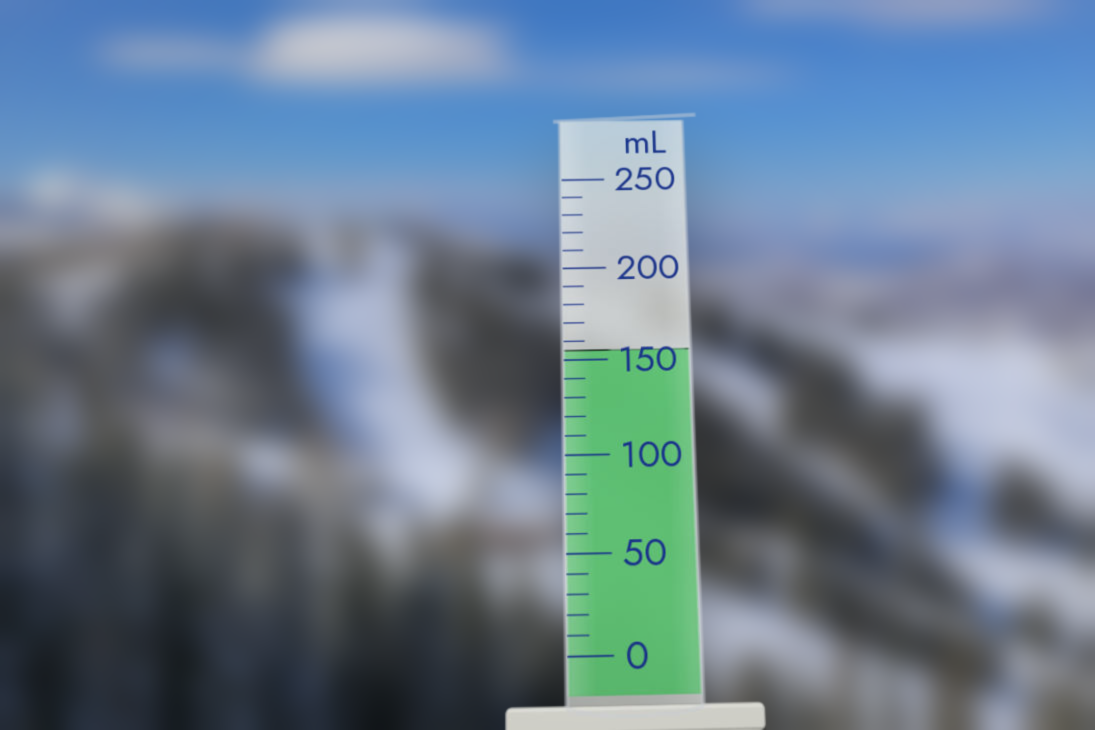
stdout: 155 mL
